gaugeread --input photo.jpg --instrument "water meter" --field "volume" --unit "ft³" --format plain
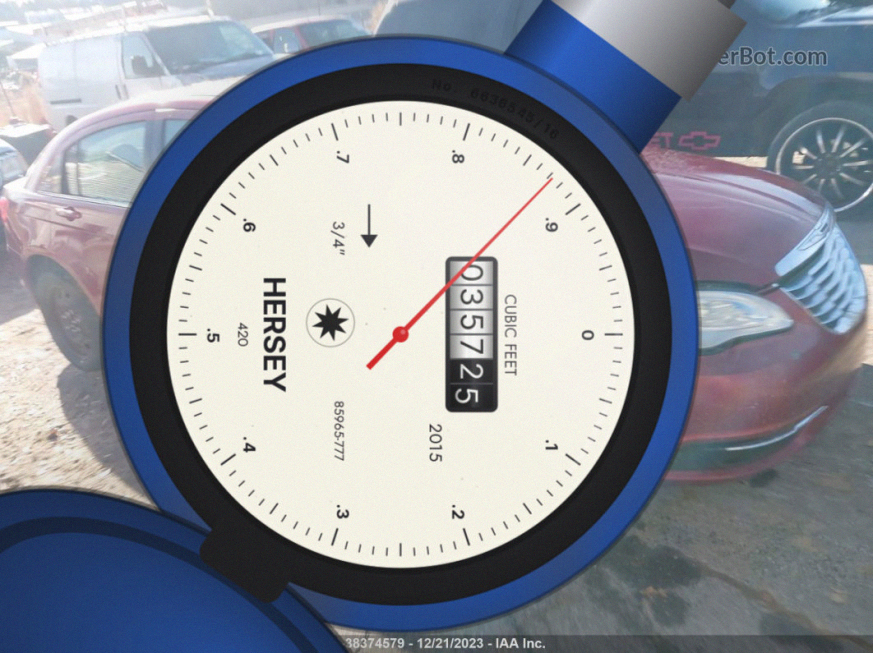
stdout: 35724.87 ft³
